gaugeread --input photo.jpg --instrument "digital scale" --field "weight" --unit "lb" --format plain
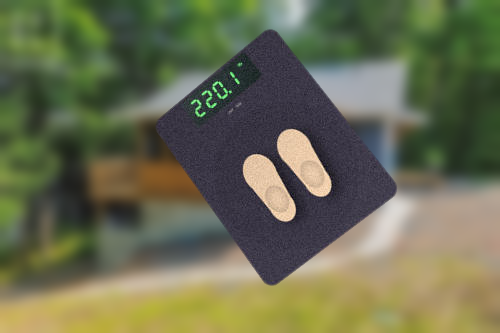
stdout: 220.1 lb
